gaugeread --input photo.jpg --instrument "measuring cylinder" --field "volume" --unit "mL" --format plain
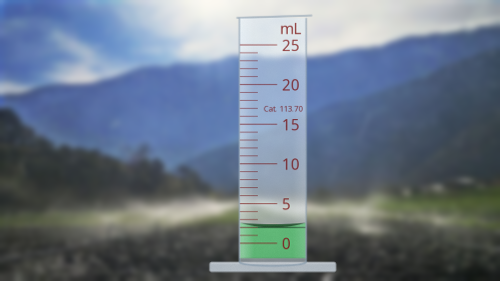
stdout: 2 mL
